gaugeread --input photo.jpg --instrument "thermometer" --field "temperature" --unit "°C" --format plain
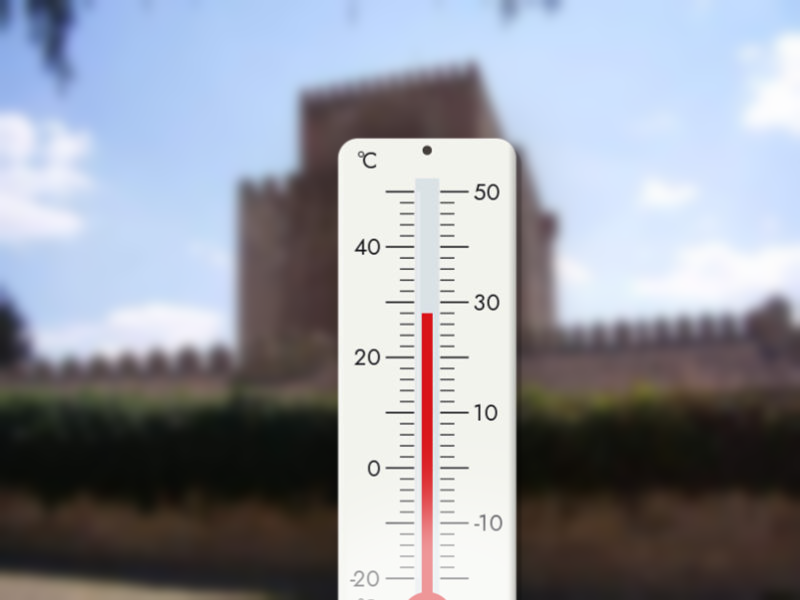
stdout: 28 °C
